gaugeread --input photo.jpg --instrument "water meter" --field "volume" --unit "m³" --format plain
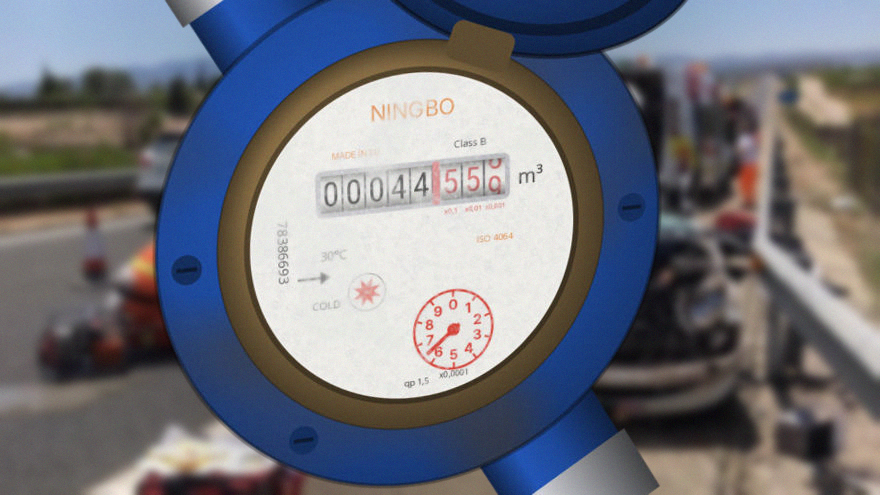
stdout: 44.5586 m³
